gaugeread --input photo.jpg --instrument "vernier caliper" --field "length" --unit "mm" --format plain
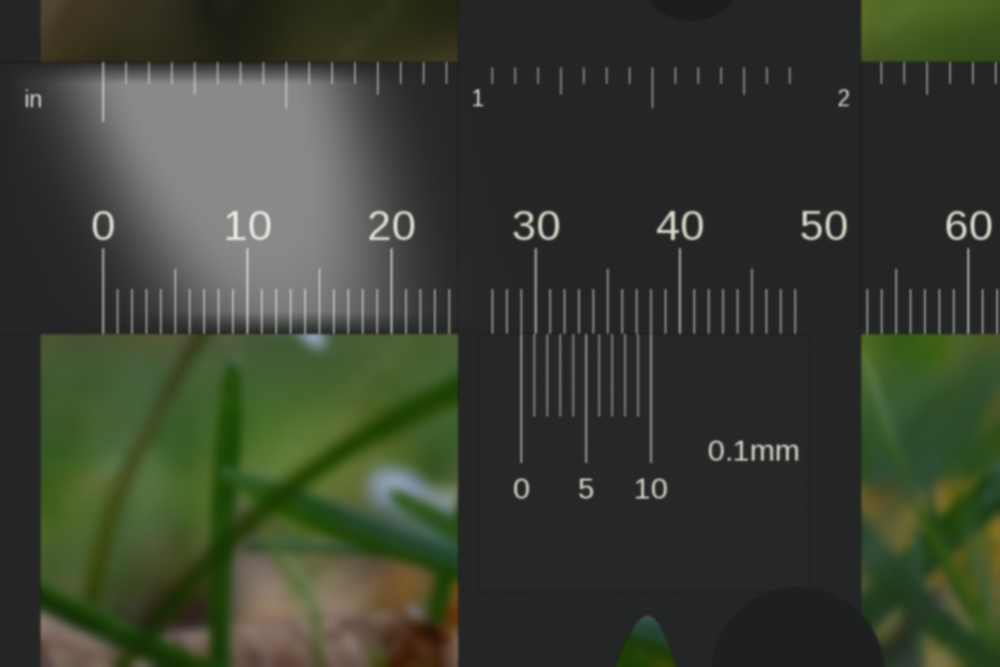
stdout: 29.0 mm
